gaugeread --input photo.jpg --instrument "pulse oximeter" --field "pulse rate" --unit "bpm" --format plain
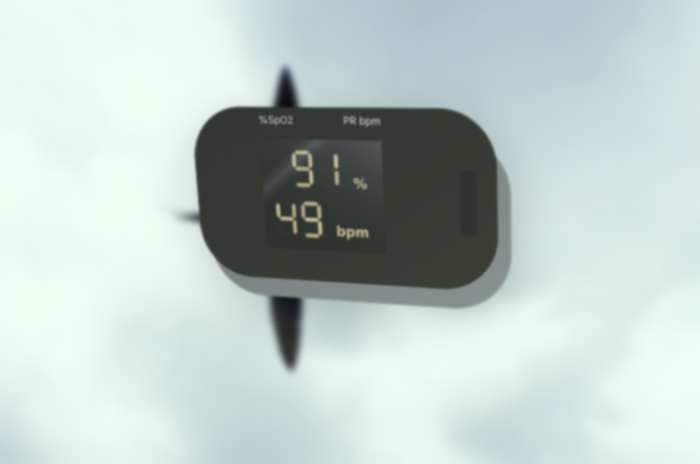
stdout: 49 bpm
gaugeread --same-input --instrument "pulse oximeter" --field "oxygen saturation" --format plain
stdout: 91 %
